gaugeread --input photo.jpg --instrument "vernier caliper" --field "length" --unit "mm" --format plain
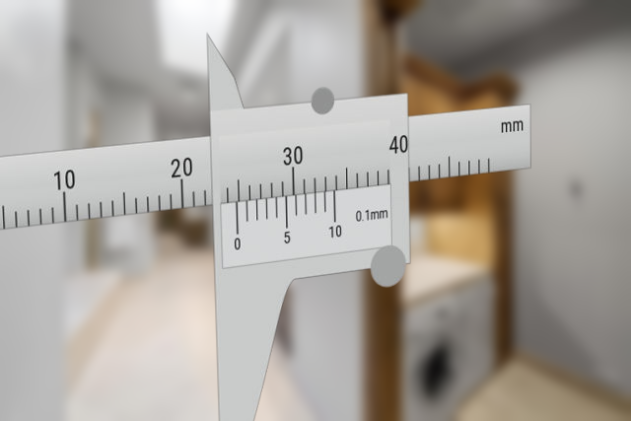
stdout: 24.8 mm
